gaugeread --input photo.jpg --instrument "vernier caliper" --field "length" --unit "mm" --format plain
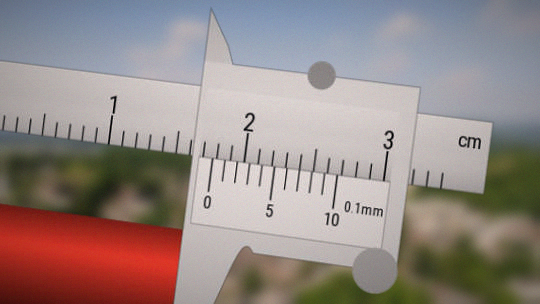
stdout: 17.7 mm
